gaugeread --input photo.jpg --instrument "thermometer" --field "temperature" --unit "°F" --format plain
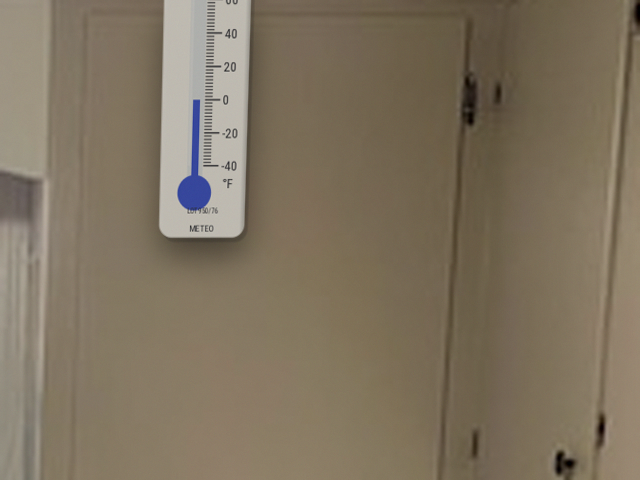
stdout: 0 °F
